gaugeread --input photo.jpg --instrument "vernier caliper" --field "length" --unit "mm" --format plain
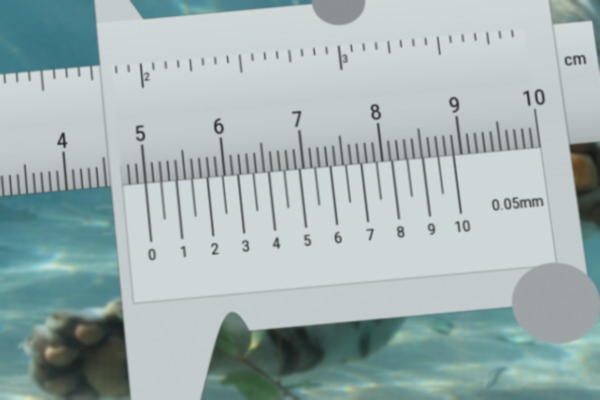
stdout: 50.0 mm
